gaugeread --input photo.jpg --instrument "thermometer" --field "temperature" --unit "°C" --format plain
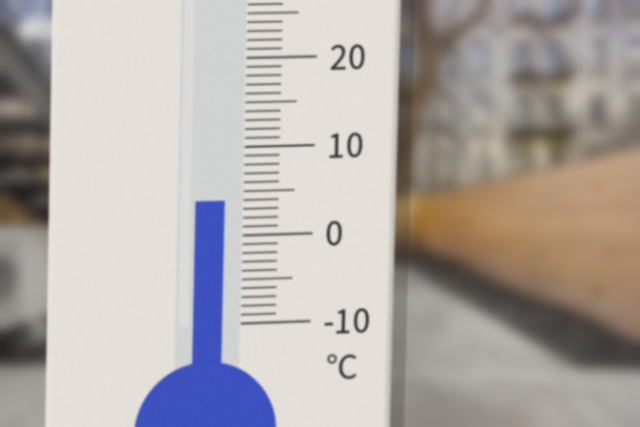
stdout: 4 °C
